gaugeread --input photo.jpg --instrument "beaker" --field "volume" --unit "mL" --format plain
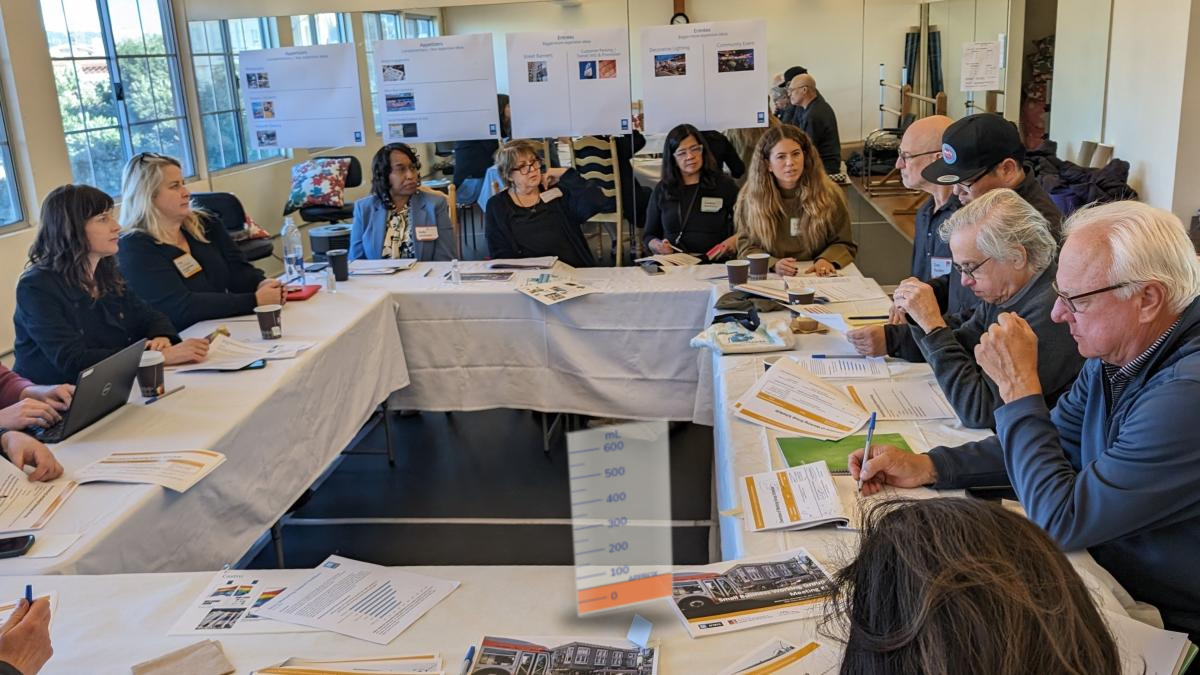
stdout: 50 mL
